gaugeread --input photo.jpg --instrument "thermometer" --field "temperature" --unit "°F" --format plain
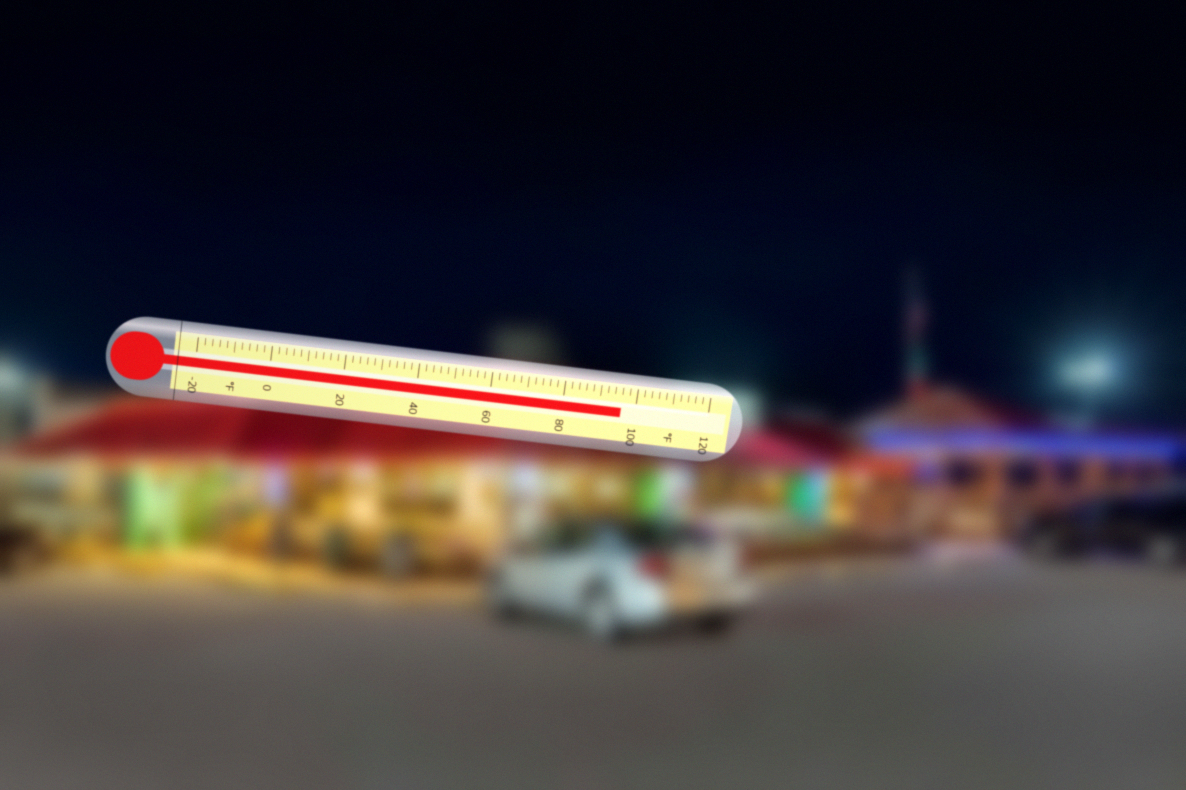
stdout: 96 °F
